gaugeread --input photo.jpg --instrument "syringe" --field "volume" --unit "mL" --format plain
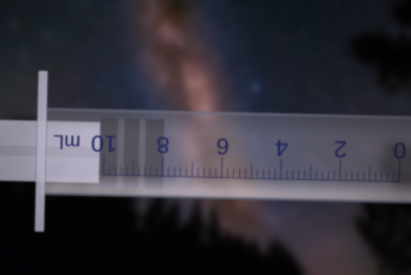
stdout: 8 mL
